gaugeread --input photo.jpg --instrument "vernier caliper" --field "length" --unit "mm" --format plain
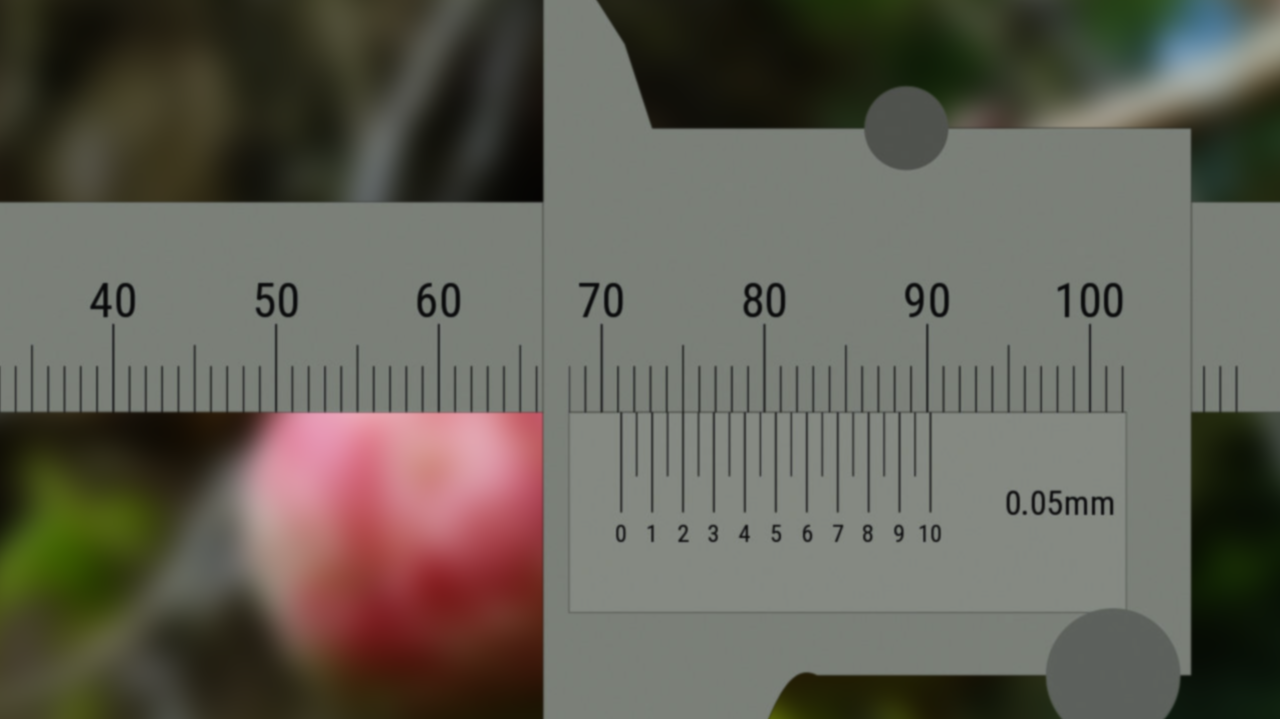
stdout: 71.2 mm
